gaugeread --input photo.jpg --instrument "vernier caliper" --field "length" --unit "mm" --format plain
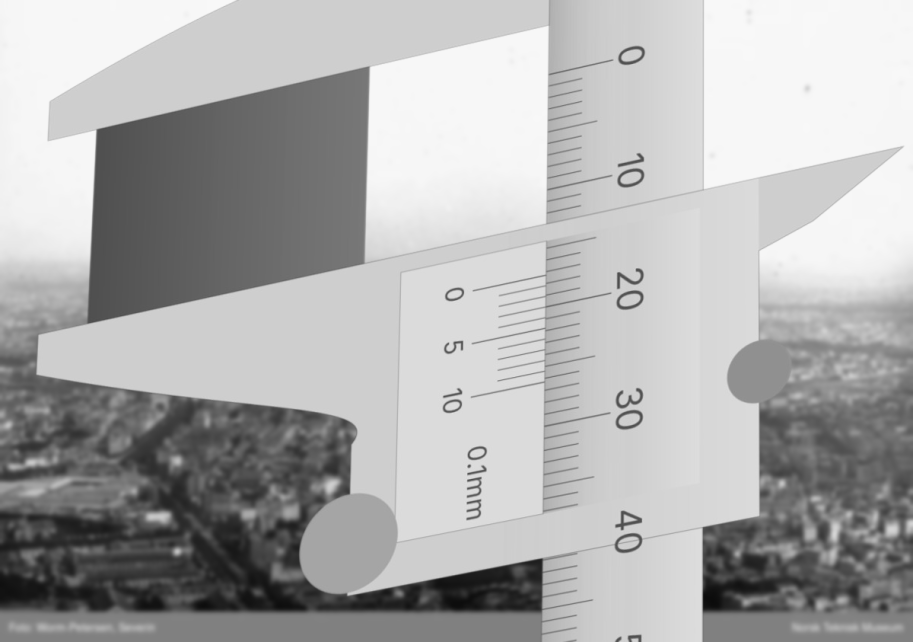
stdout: 17.3 mm
